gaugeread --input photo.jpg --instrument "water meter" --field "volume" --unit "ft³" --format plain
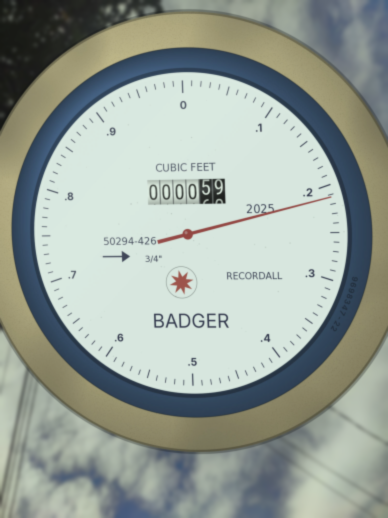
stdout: 59.21 ft³
